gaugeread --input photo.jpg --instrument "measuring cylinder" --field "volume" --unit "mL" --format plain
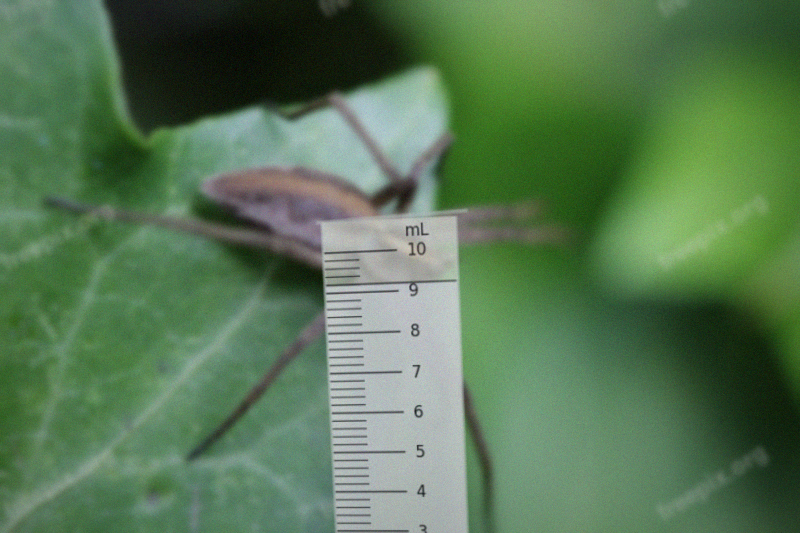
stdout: 9.2 mL
